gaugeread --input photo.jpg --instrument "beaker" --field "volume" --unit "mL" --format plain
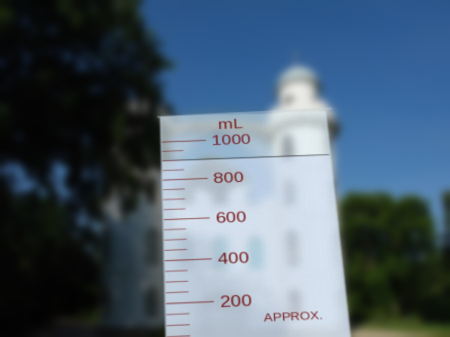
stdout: 900 mL
